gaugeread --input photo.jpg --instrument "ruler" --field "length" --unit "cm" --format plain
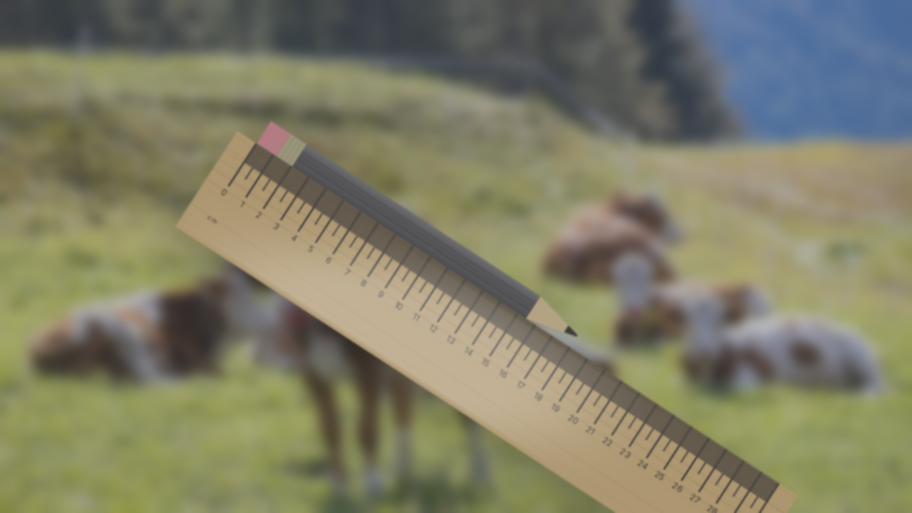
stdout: 18 cm
